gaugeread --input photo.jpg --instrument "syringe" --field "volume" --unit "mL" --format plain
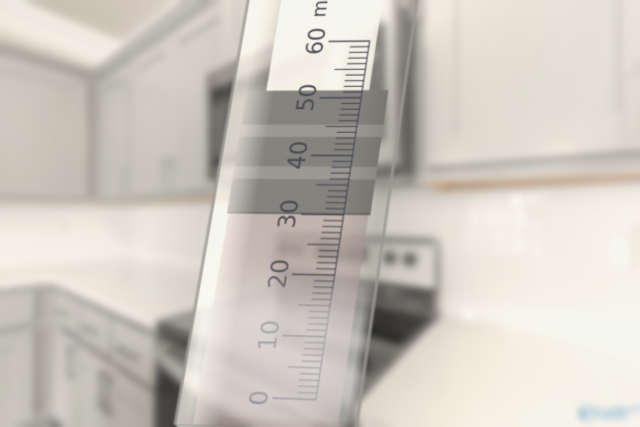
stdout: 30 mL
